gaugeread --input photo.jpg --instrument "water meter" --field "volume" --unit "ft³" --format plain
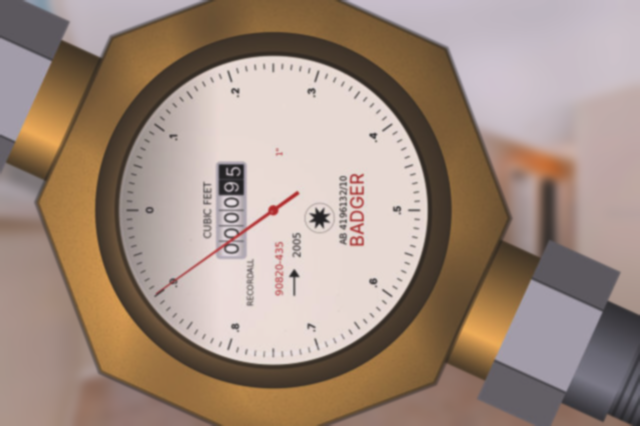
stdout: 94.90 ft³
